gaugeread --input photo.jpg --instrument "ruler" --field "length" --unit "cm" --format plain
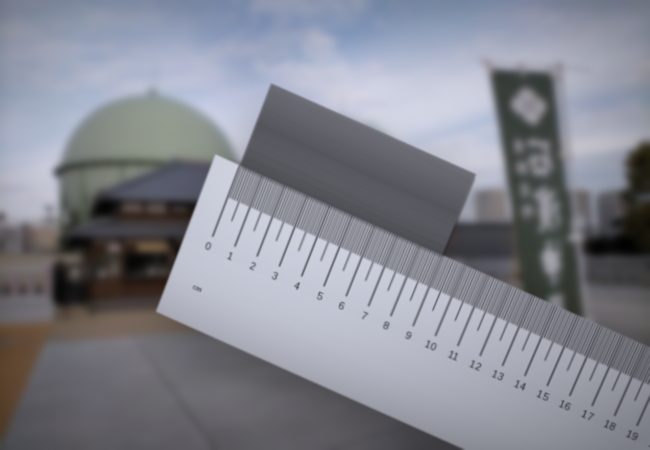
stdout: 9 cm
